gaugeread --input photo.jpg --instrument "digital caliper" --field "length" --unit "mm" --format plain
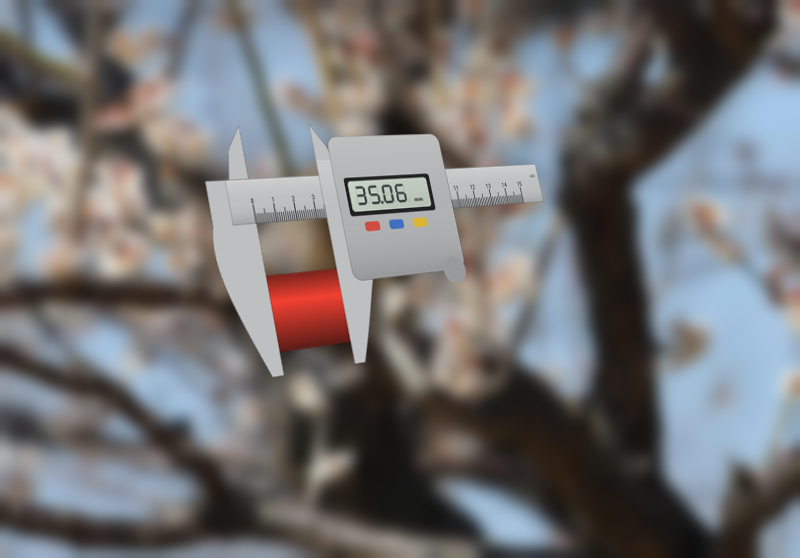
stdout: 35.06 mm
